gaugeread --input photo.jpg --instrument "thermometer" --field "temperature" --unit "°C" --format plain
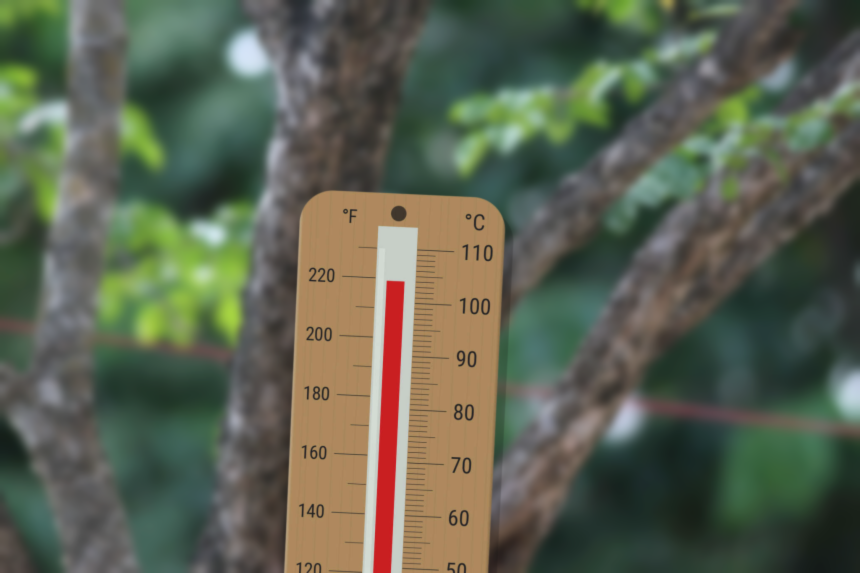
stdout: 104 °C
